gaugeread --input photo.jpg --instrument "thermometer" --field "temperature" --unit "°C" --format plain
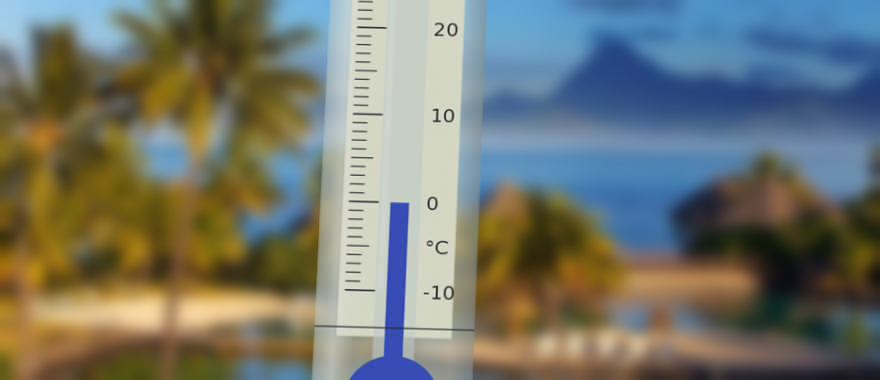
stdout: 0 °C
